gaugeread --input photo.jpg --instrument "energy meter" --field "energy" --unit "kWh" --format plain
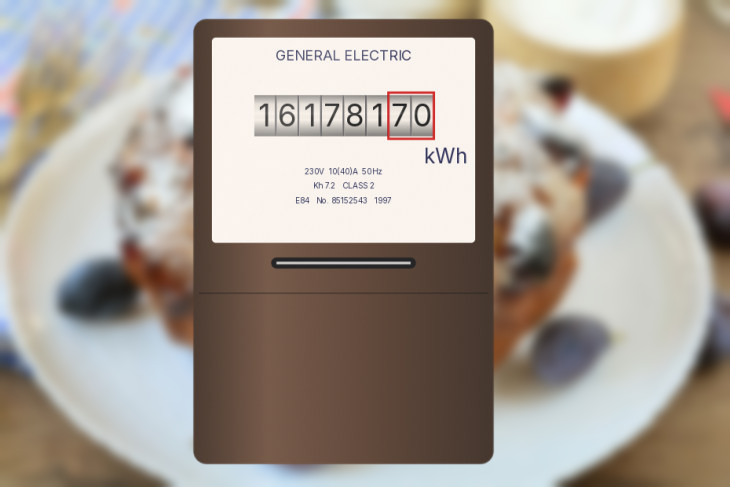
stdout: 161781.70 kWh
